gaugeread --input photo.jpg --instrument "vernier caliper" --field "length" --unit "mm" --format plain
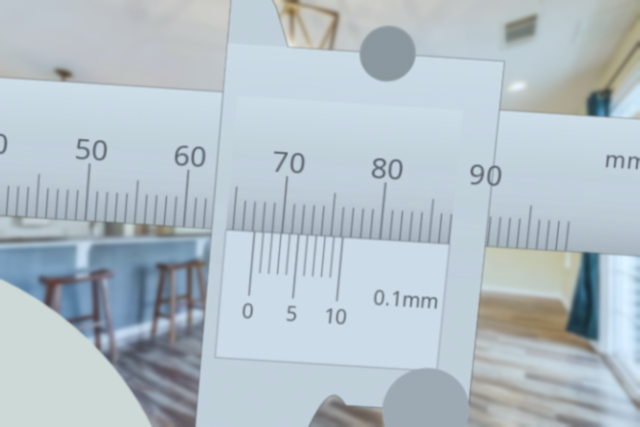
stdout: 67.2 mm
